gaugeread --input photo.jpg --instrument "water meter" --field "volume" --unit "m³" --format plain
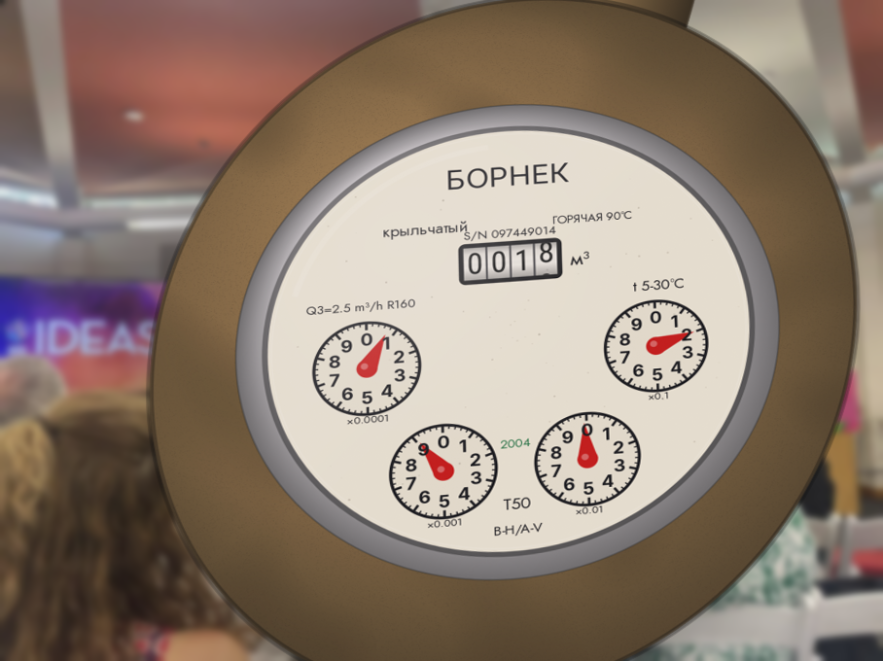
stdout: 18.1990 m³
